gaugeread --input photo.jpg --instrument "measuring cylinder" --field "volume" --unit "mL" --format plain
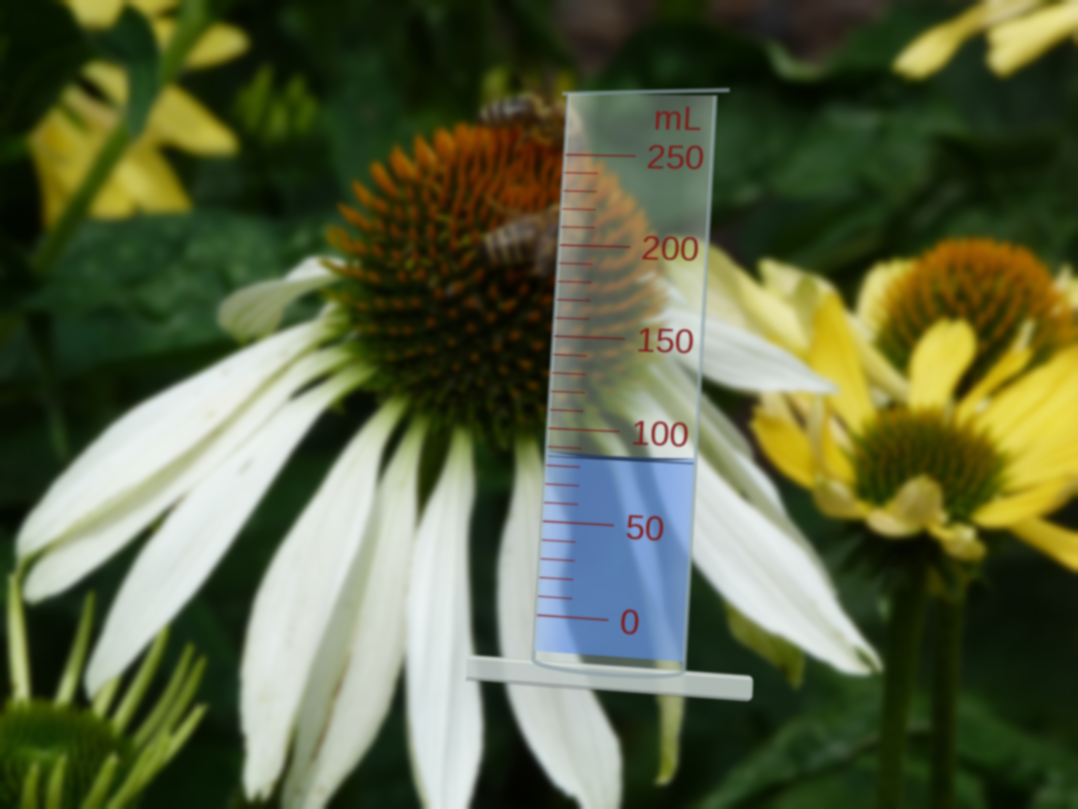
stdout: 85 mL
